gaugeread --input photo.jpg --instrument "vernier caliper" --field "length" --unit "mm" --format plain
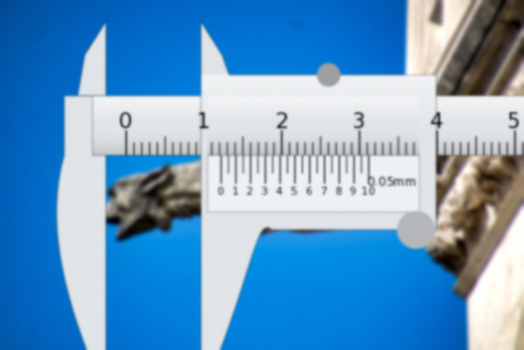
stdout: 12.2 mm
